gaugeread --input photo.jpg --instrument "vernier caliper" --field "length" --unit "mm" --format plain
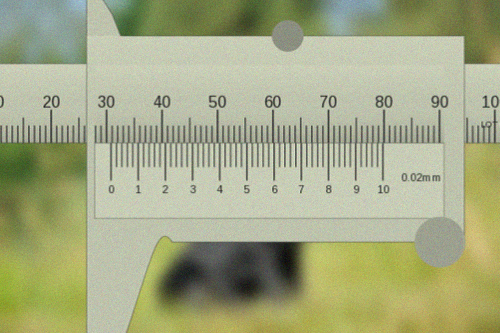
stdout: 30.8 mm
